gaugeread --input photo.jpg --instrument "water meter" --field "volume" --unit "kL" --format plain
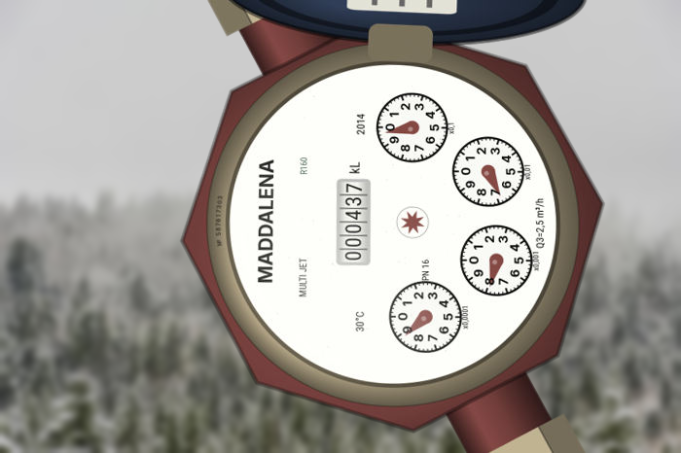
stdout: 436.9678 kL
